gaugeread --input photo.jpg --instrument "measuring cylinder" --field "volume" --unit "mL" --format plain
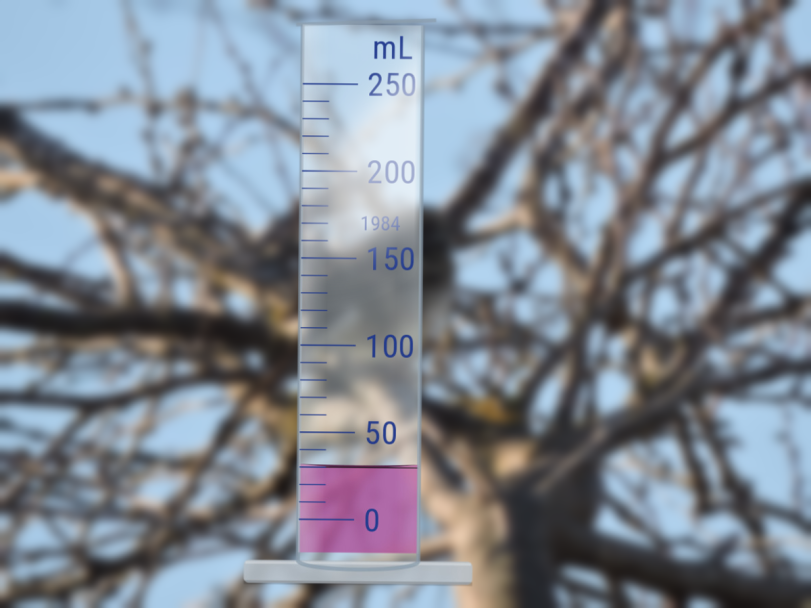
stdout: 30 mL
